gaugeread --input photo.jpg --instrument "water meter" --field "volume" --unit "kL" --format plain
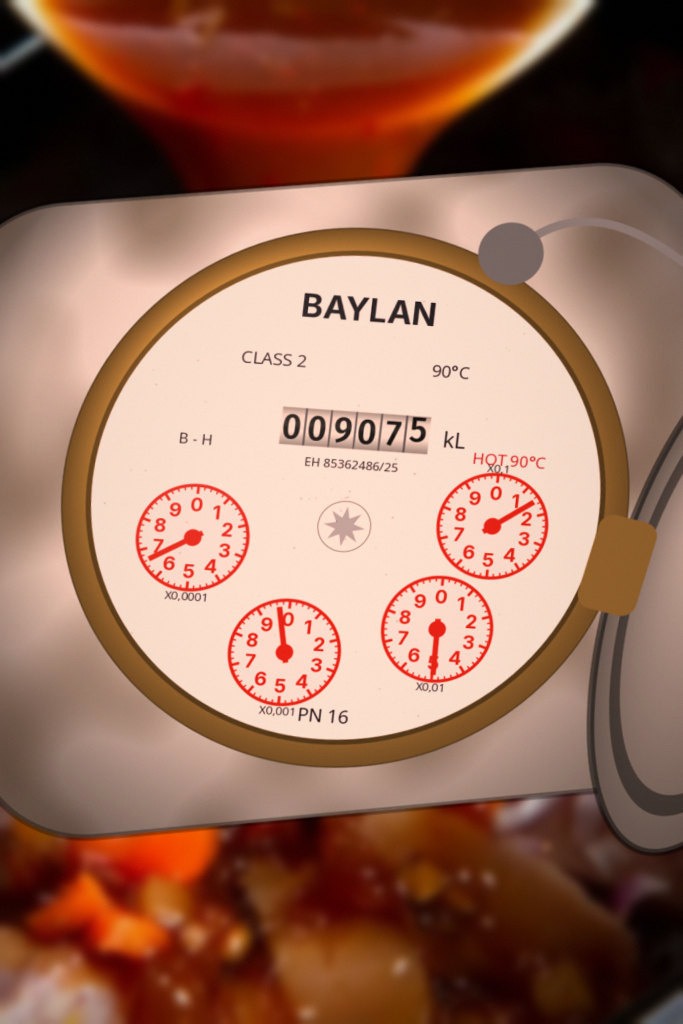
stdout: 9075.1496 kL
